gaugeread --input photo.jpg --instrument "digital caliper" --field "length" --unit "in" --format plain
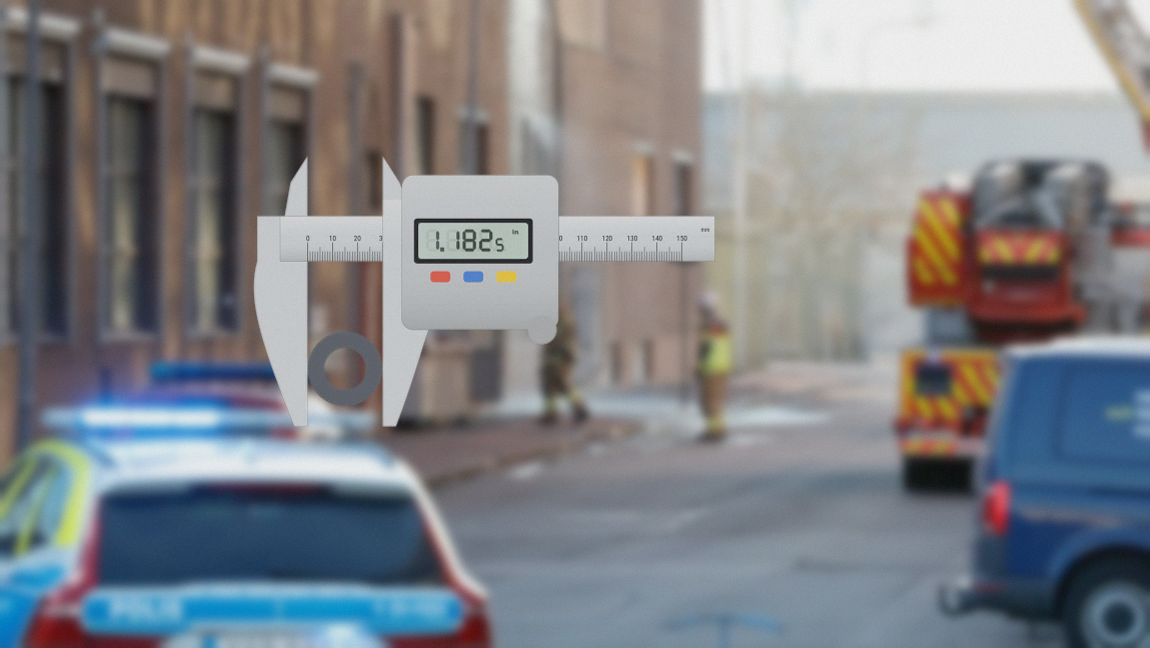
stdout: 1.1825 in
